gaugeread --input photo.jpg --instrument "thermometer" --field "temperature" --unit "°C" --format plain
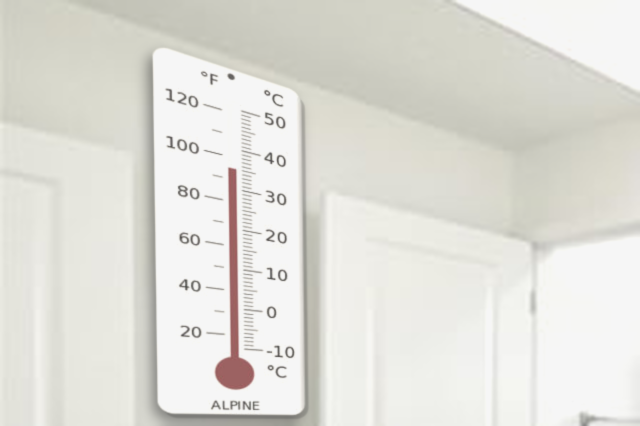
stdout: 35 °C
